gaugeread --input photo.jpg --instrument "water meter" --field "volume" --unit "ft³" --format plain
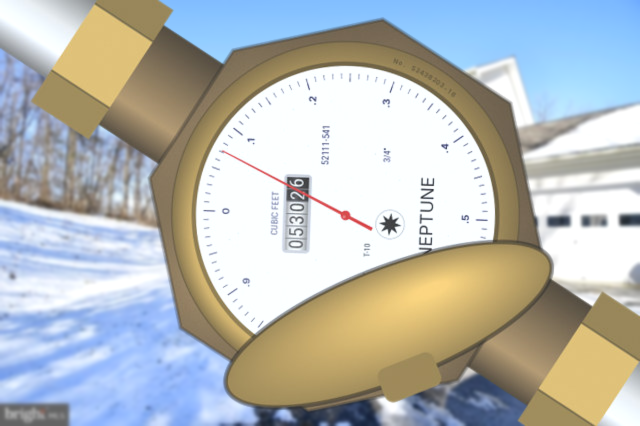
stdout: 53026.07 ft³
